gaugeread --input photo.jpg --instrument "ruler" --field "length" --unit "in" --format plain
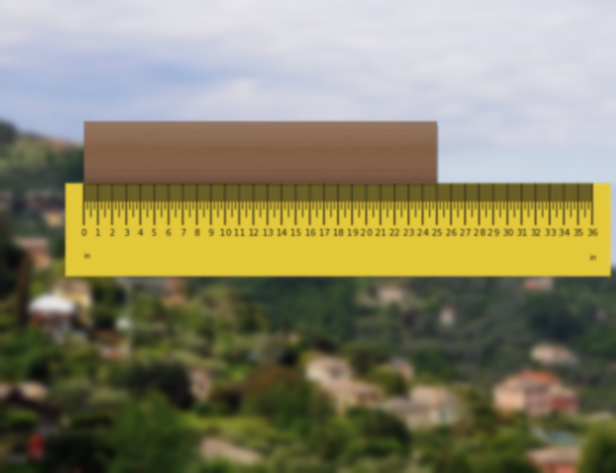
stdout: 25 in
